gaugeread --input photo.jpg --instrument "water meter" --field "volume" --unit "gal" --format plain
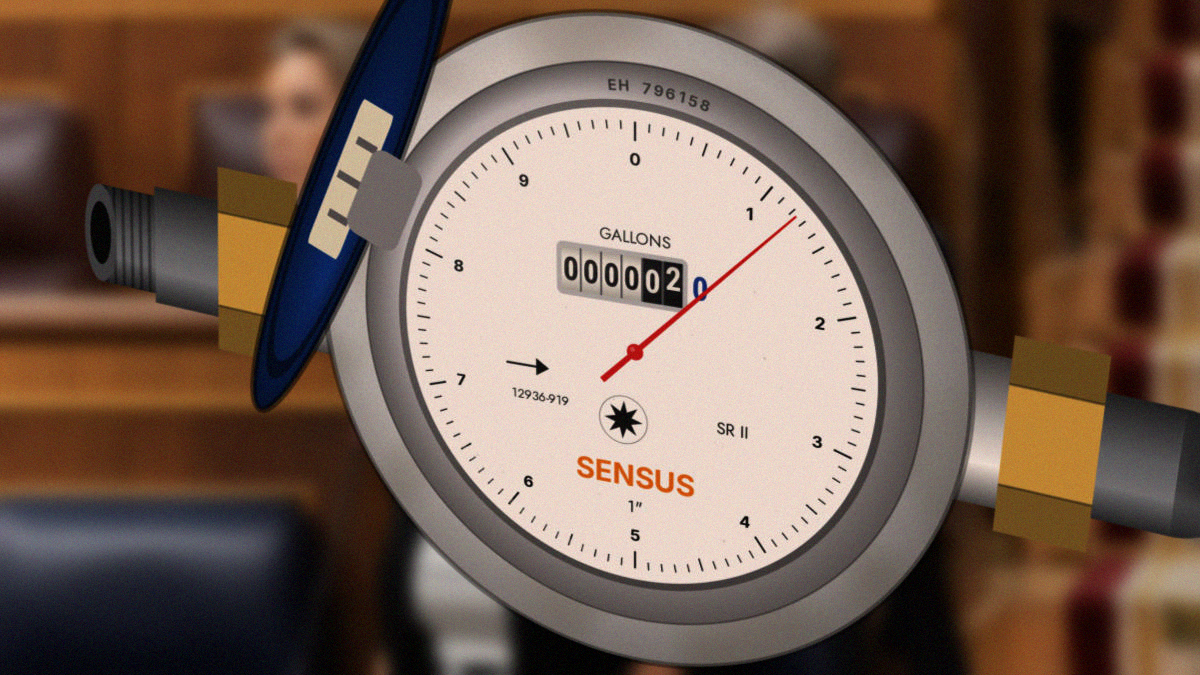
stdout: 21.2 gal
